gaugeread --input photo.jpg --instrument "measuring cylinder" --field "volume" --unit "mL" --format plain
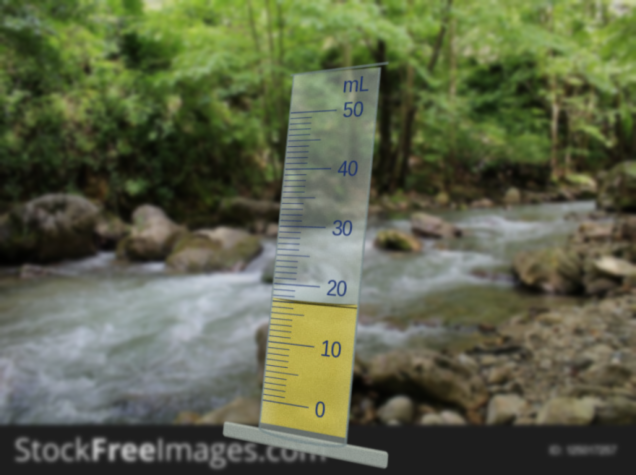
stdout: 17 mL
